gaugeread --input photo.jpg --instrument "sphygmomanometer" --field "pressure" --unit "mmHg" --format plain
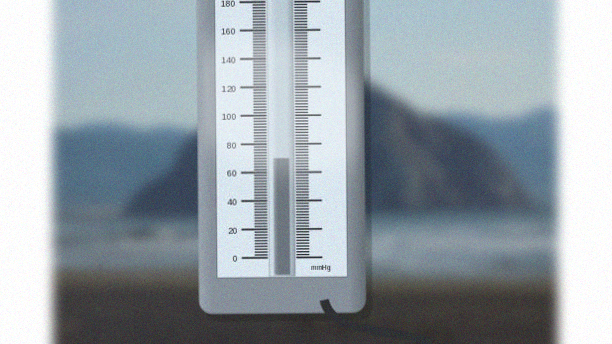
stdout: 70 mmHg
